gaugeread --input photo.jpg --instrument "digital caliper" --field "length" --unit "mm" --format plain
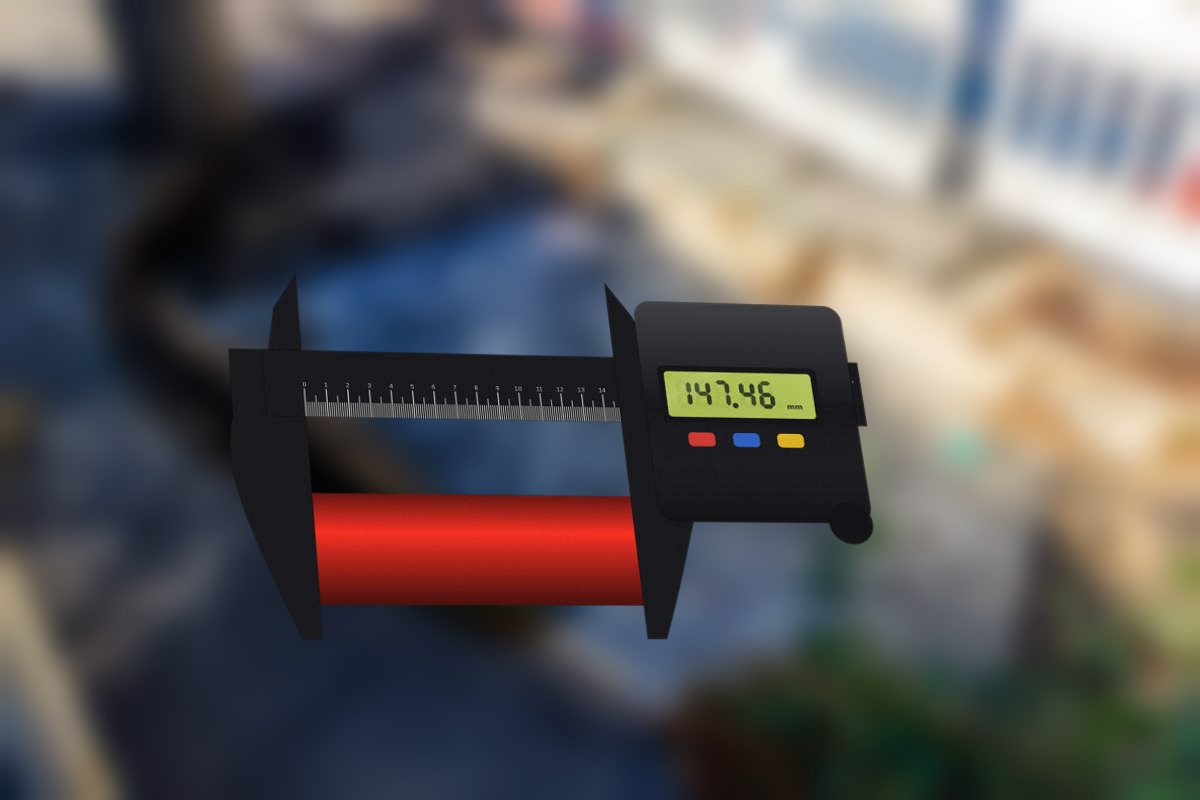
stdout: 147.46 mm
